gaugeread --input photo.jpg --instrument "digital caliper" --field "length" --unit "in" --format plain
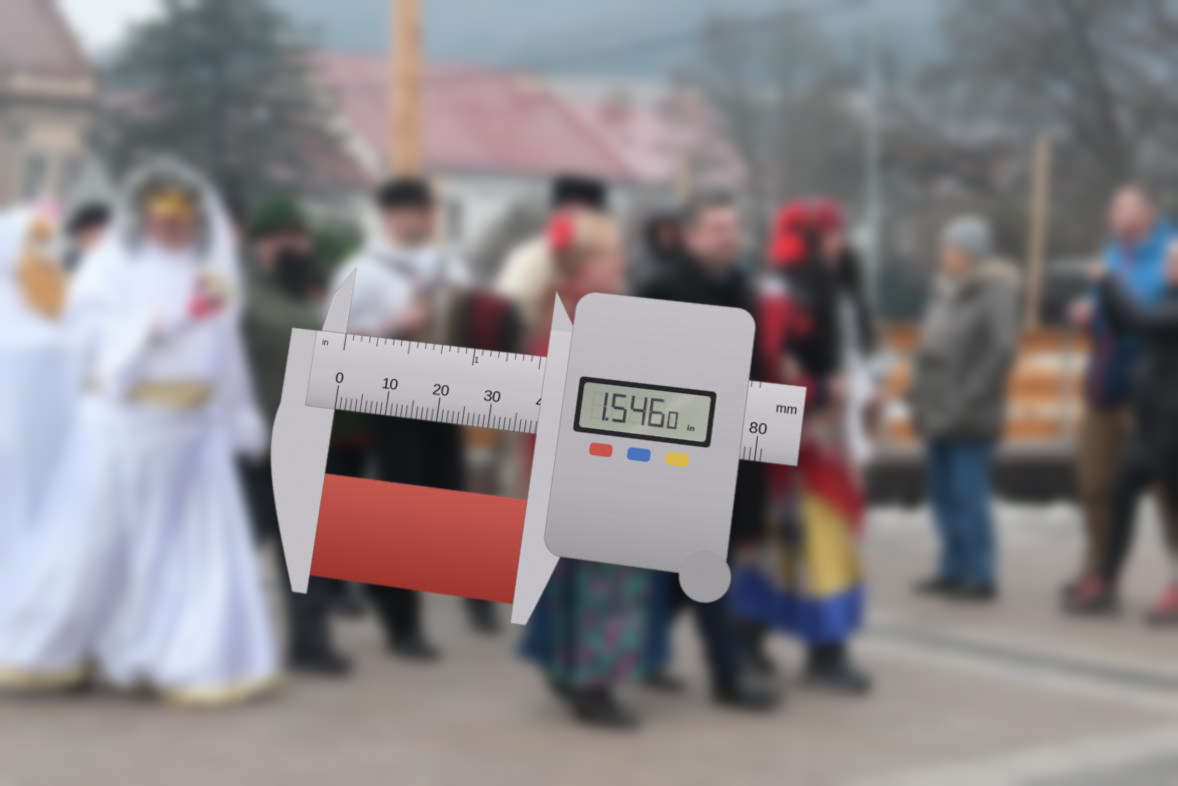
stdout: 1.5460 in
